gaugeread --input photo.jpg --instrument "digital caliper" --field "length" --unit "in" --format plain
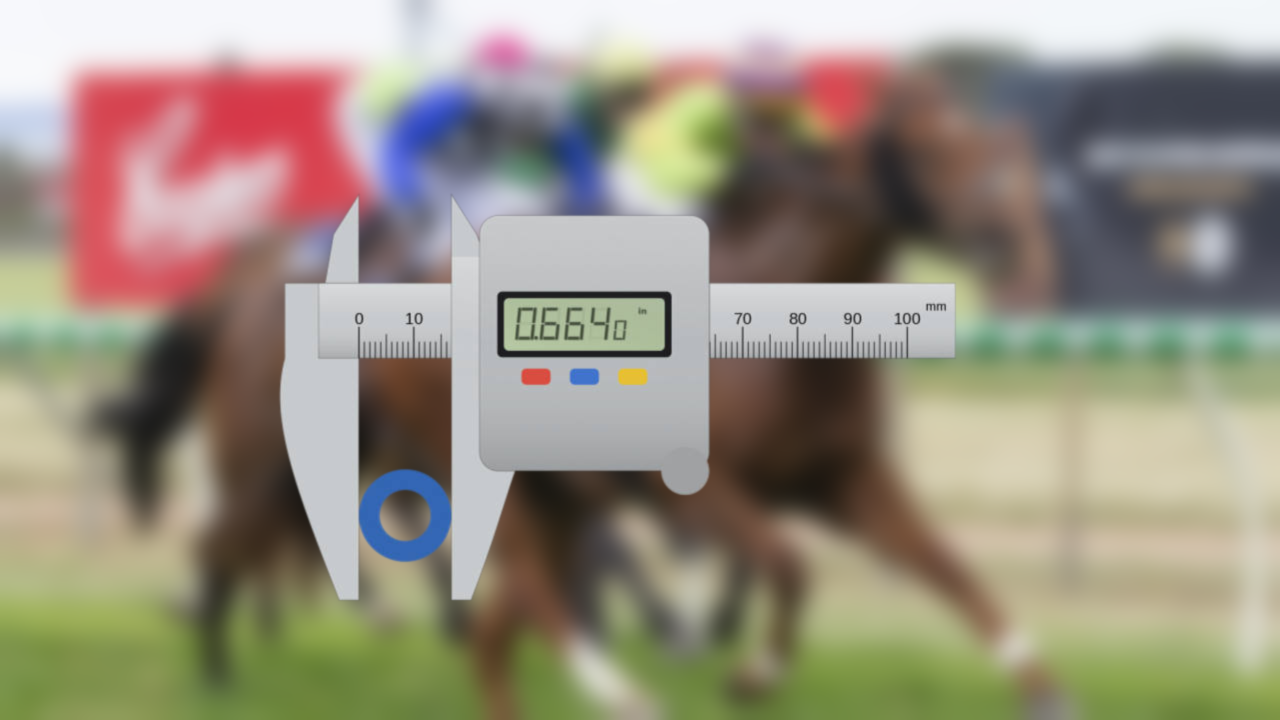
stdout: 0.6640 in
